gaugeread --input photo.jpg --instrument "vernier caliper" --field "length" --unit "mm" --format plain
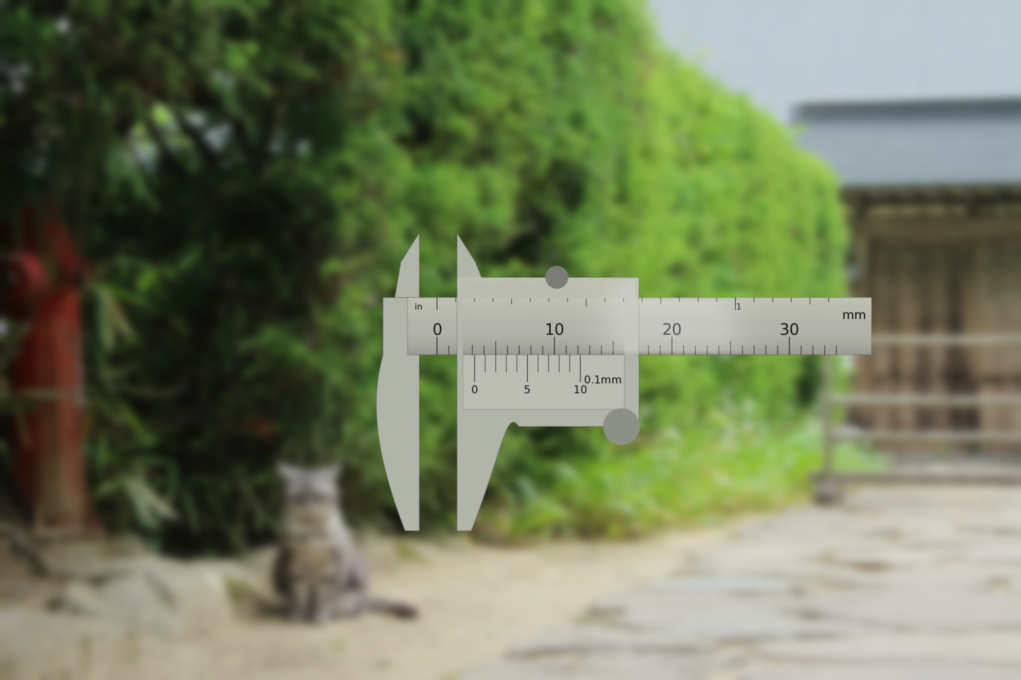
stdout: 3.2 mm
